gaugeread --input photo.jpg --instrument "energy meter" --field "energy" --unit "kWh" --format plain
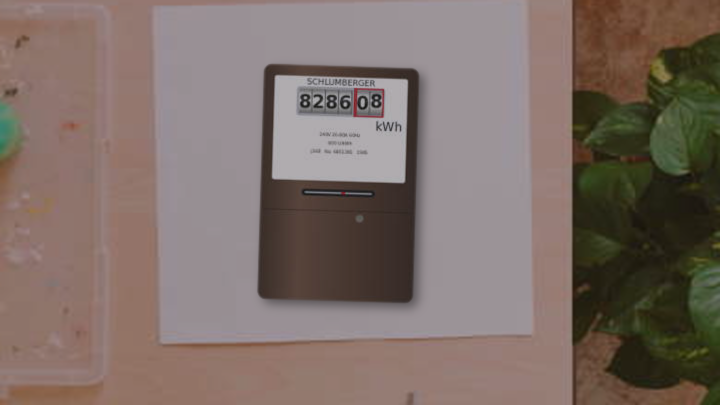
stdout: 8286.08 kWh
